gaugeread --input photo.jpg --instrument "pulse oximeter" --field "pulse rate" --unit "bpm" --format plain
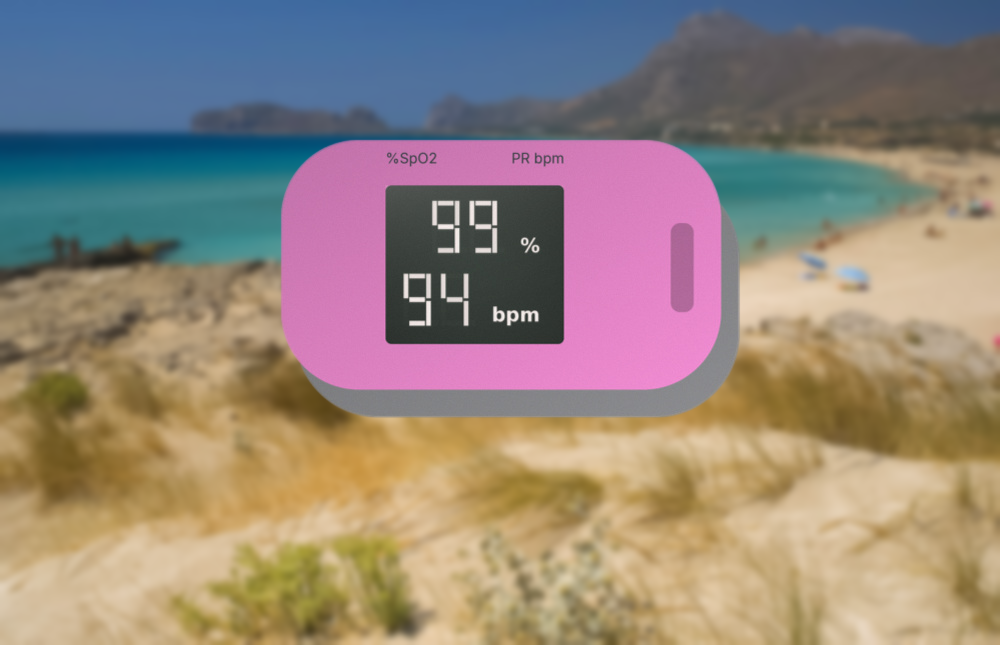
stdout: 94 bpm
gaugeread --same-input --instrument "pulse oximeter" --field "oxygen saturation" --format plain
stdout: 99 %
